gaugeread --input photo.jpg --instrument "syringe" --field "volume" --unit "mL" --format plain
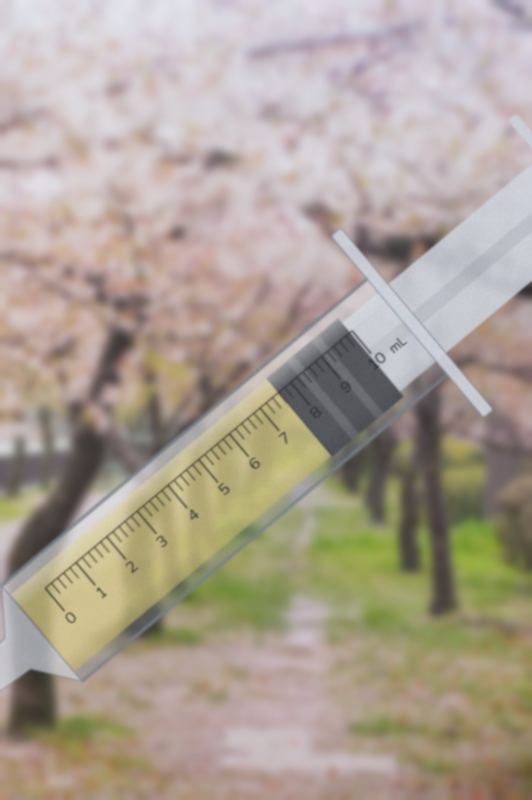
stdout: 7.6 mL
